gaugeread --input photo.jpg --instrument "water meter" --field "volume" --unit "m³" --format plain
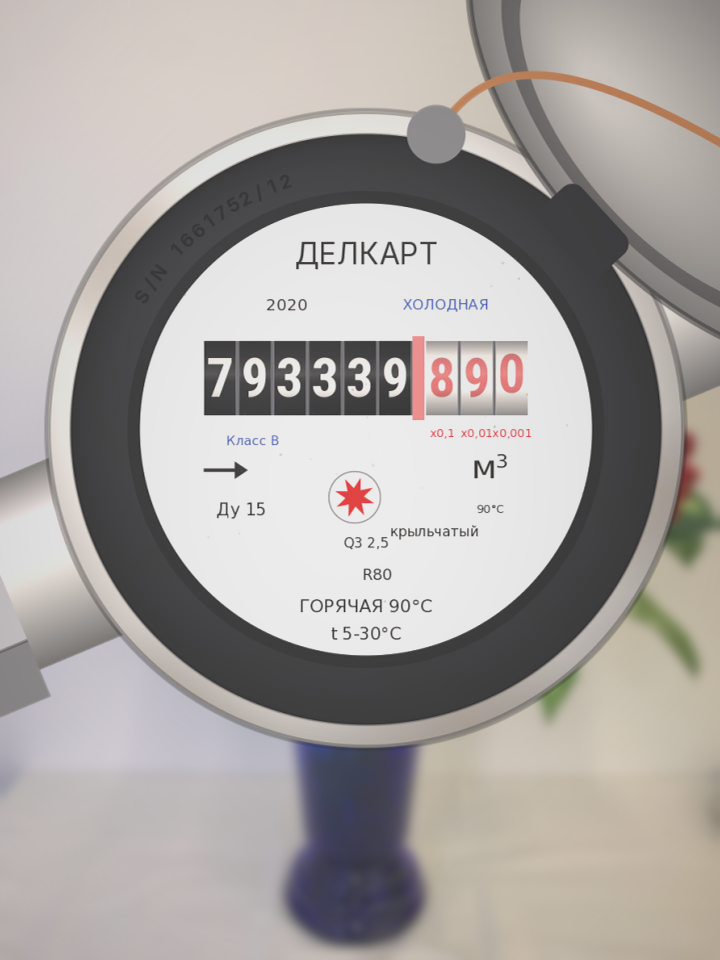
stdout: 793339.890 m³
